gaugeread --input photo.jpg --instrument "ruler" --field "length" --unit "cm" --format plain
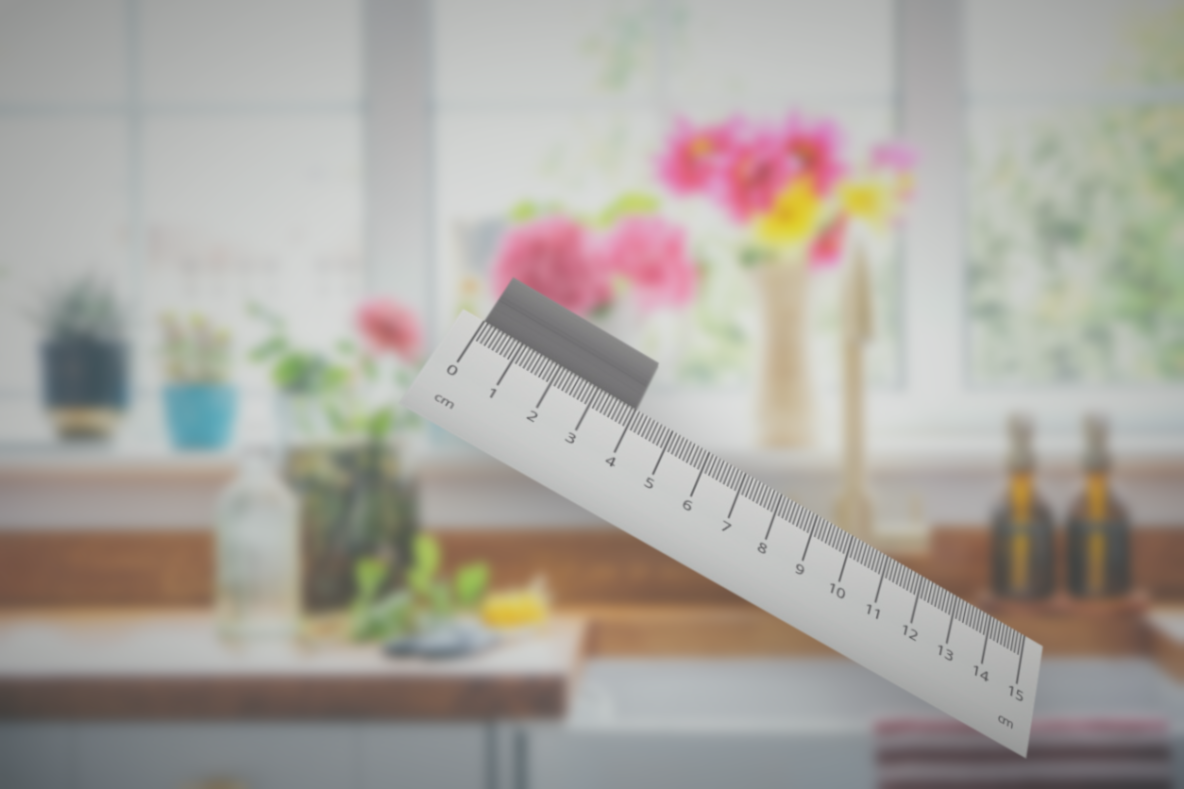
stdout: 4 cm
